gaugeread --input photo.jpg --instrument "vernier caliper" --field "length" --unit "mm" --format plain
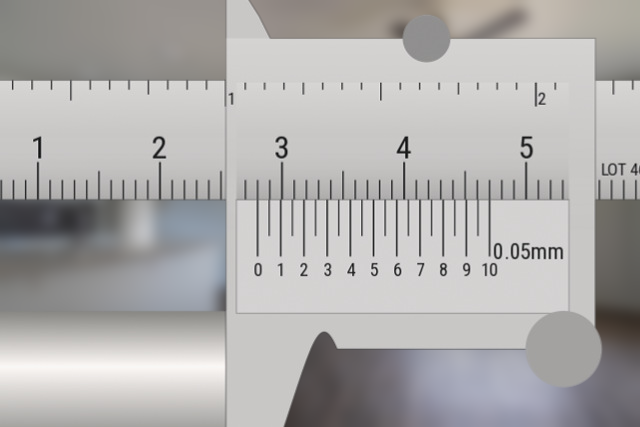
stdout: 28.0 mm
